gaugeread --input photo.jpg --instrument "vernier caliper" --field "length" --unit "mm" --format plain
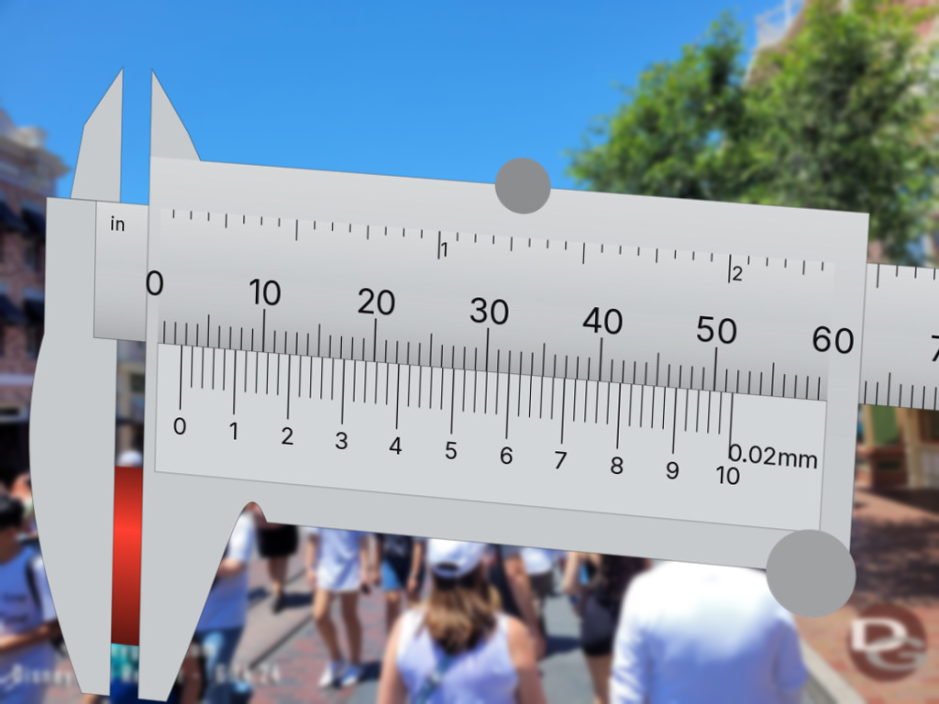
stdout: 2.6 mm
